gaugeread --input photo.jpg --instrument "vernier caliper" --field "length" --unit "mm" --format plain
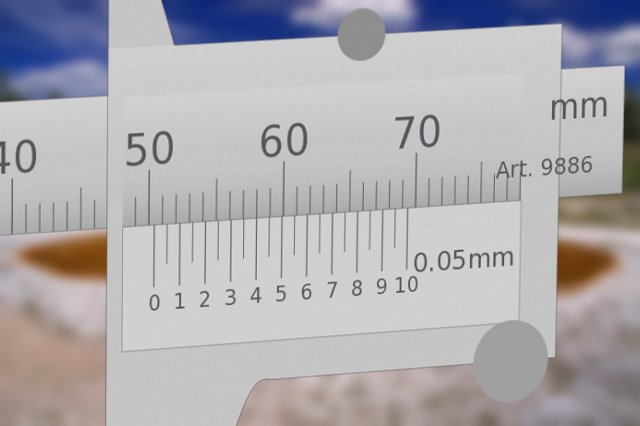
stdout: 50.4 mm
